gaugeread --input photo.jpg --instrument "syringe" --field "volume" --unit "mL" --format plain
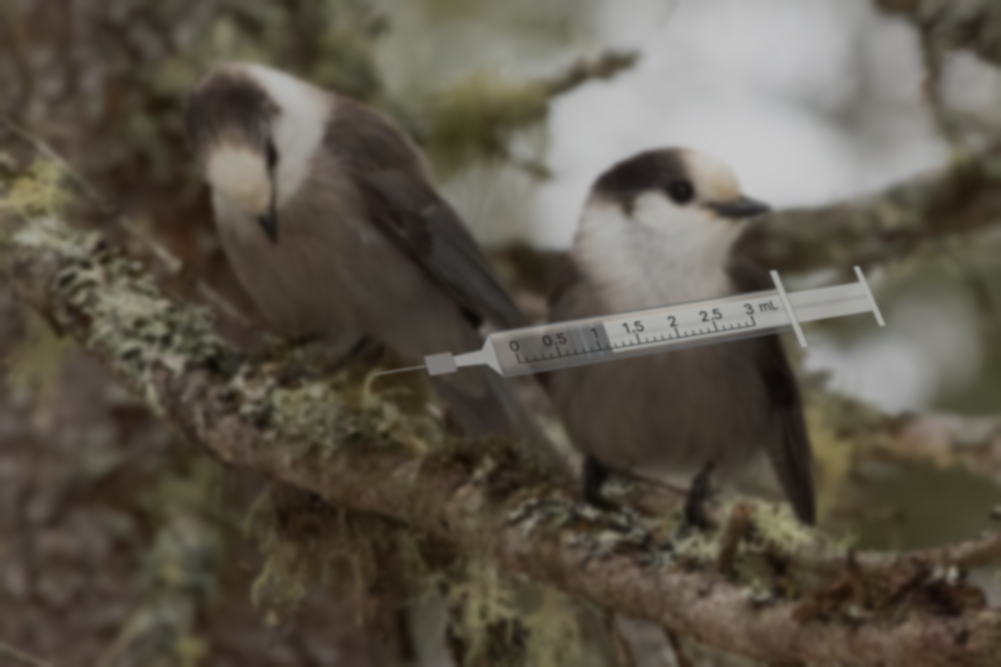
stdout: 0.7 mL
